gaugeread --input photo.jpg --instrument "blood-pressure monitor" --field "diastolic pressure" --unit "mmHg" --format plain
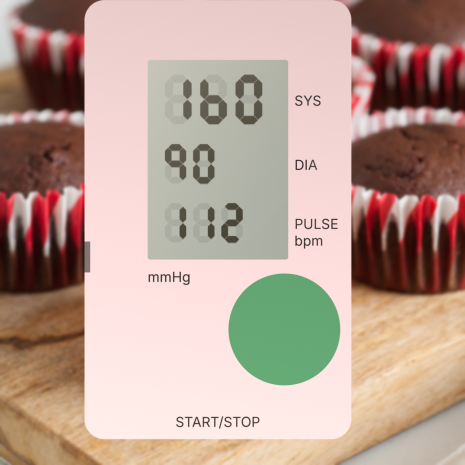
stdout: 90 mmHg
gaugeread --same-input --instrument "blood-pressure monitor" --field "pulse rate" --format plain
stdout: 112 bpm
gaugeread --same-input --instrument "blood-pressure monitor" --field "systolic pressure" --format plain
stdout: 160 mmHg
